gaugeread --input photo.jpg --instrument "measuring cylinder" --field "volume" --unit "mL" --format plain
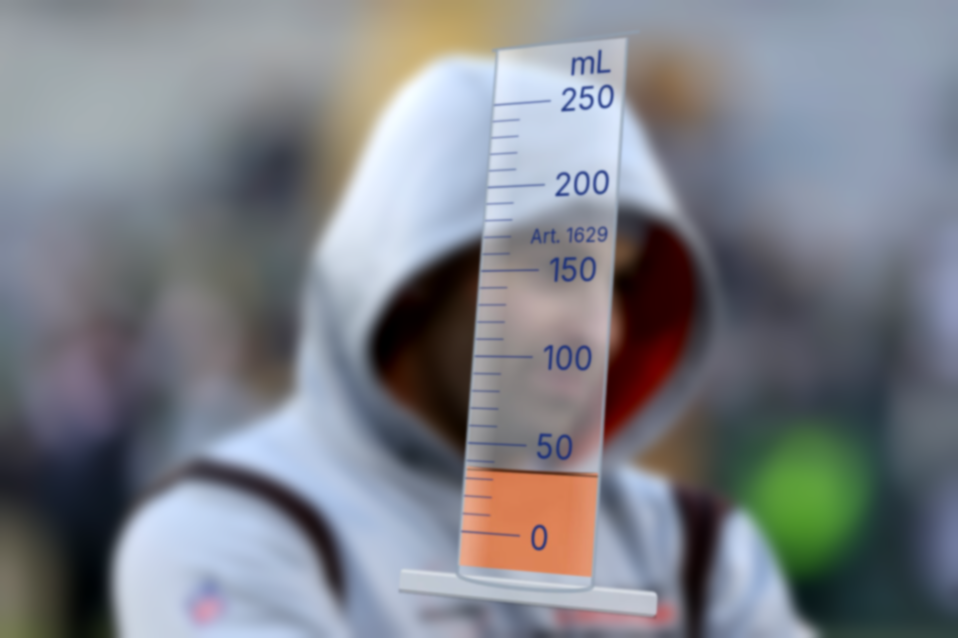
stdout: 35 mL
